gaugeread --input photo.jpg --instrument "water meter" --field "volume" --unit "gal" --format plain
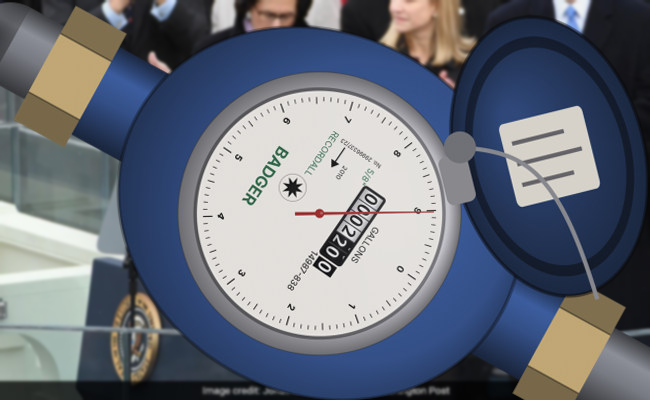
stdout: 2199.0 gal
